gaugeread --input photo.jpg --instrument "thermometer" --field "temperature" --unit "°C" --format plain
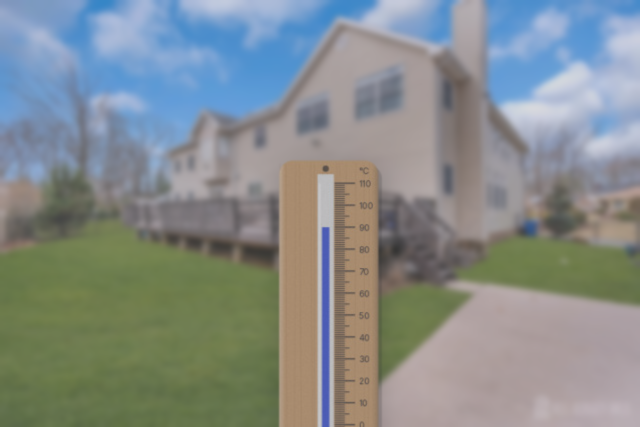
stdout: 90 °C
